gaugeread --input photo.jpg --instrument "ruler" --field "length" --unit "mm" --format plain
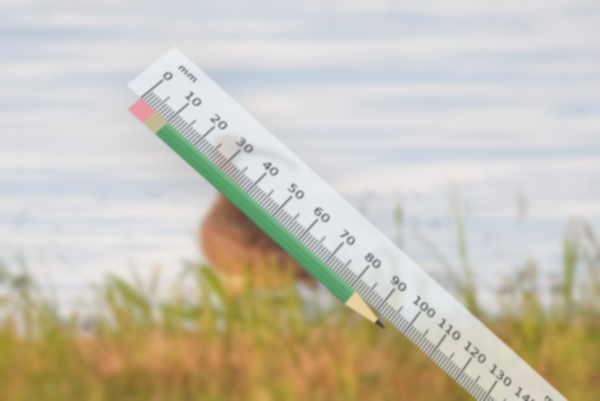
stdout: 95 mm
